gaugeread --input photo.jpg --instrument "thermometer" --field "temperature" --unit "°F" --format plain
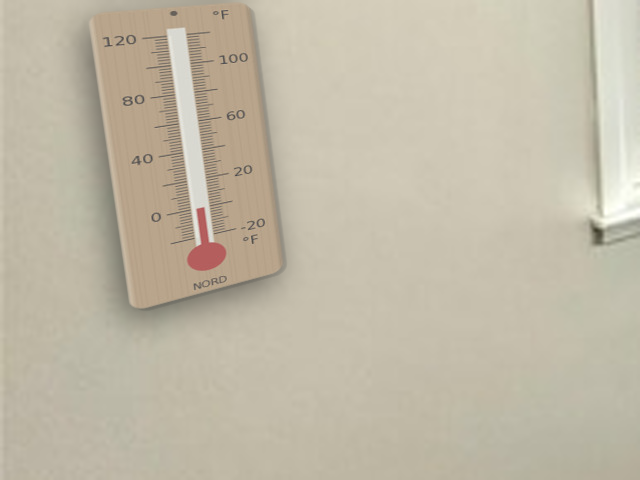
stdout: 0 °F
